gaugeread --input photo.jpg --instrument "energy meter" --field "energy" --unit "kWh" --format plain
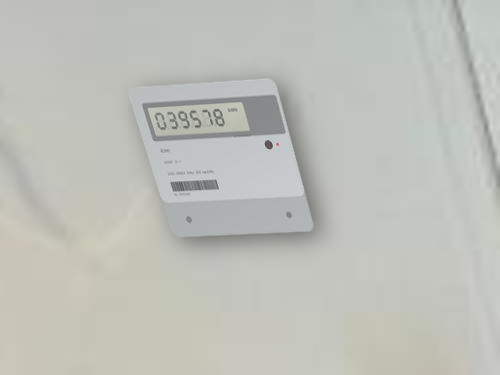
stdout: 39578 kWh
